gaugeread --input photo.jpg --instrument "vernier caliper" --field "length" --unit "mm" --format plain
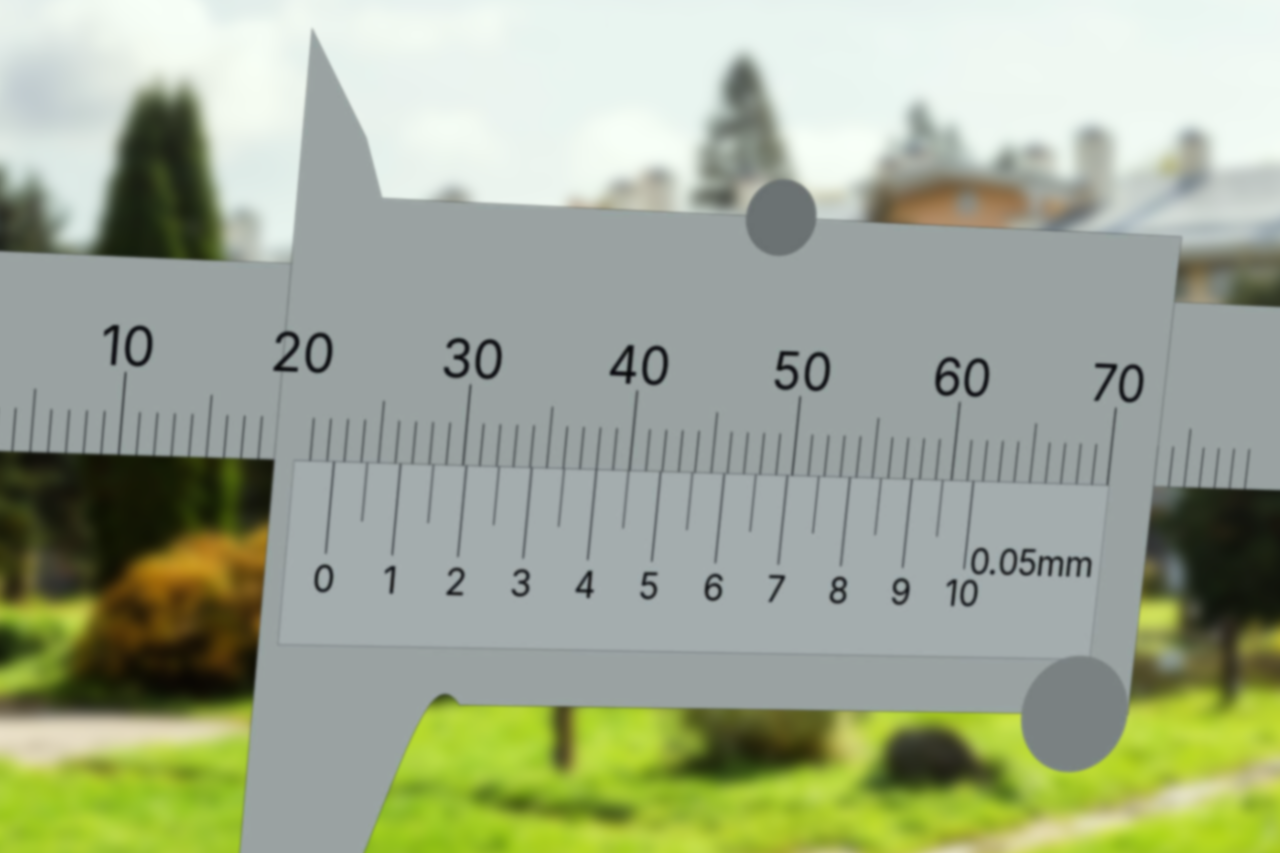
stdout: 22.4 mm
